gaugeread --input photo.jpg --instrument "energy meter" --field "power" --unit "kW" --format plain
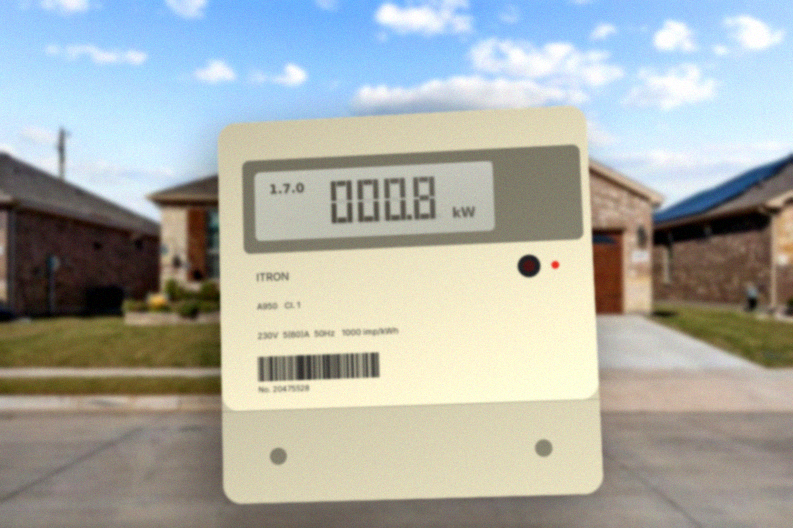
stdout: 0.8 kW
